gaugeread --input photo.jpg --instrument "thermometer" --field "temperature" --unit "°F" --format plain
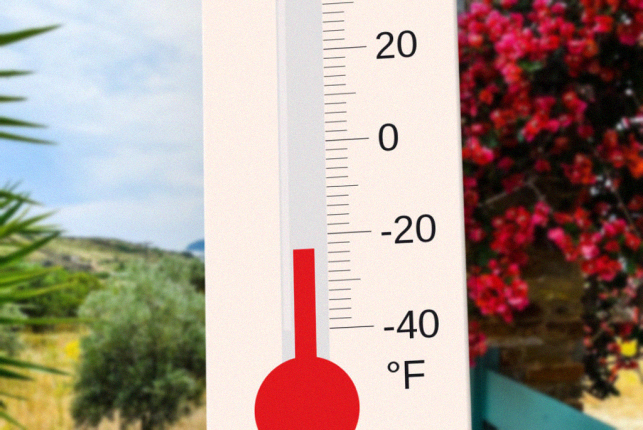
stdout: -23 °F
